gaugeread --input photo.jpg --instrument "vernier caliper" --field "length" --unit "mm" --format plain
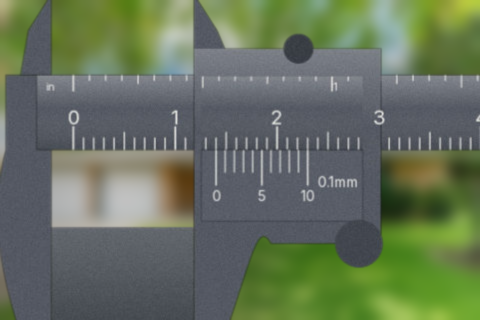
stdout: 14.0 mm
